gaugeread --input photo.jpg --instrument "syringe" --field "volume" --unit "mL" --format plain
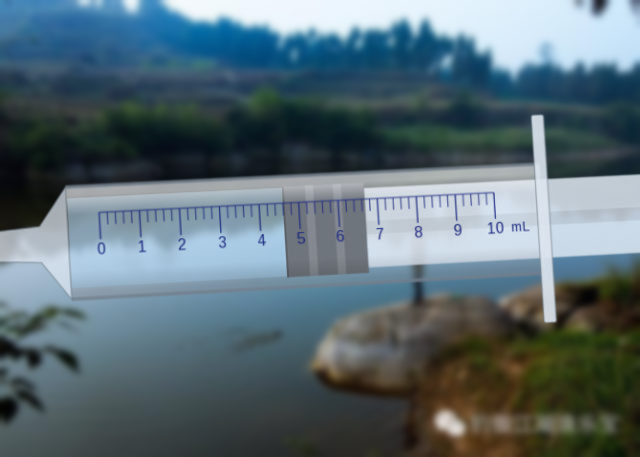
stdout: 4.6 mL
